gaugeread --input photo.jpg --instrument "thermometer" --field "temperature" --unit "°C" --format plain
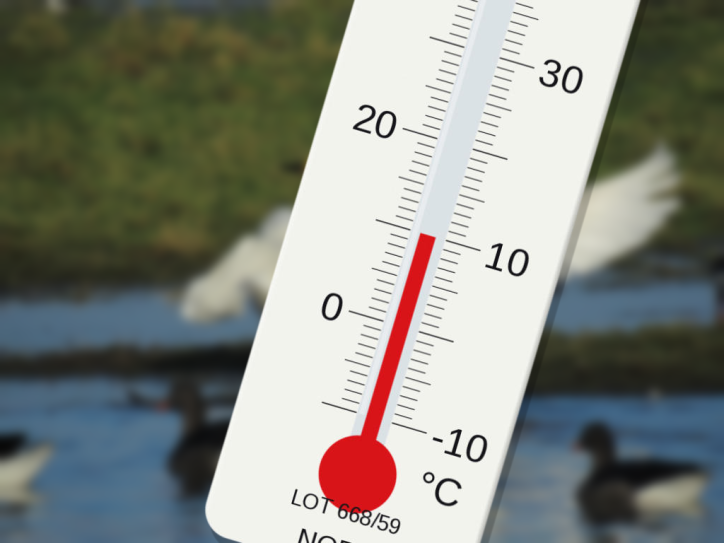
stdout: 10 °C
